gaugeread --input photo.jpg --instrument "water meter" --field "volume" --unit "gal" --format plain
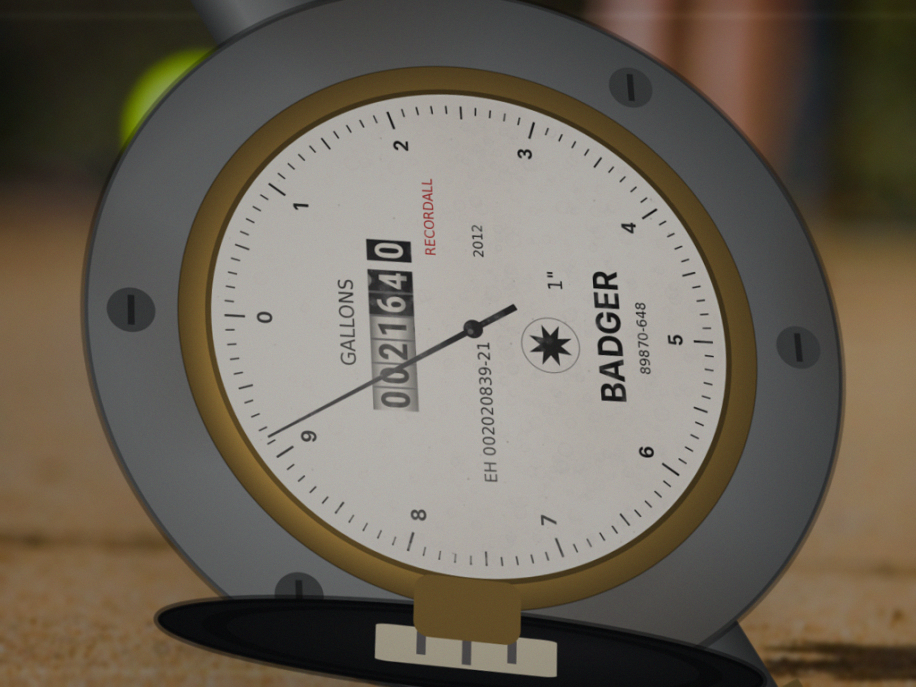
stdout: 21639.1 gal
